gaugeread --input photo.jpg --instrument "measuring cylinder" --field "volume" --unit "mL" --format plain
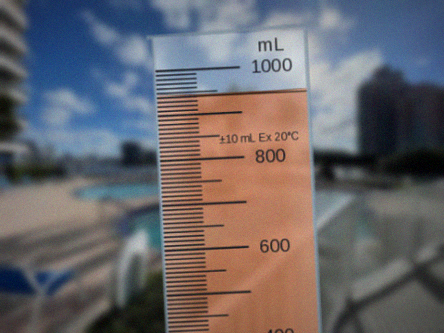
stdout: 940 mL
